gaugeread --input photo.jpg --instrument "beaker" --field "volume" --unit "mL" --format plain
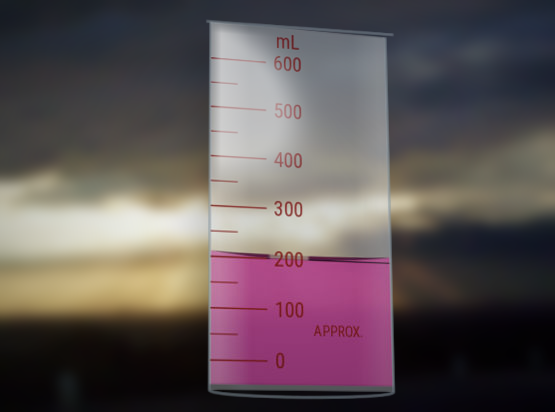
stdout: 200 mL
